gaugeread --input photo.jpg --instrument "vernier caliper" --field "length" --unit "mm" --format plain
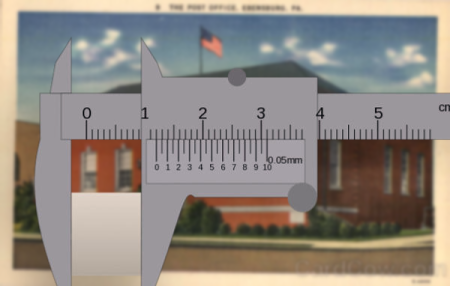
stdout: 12.0 mm
